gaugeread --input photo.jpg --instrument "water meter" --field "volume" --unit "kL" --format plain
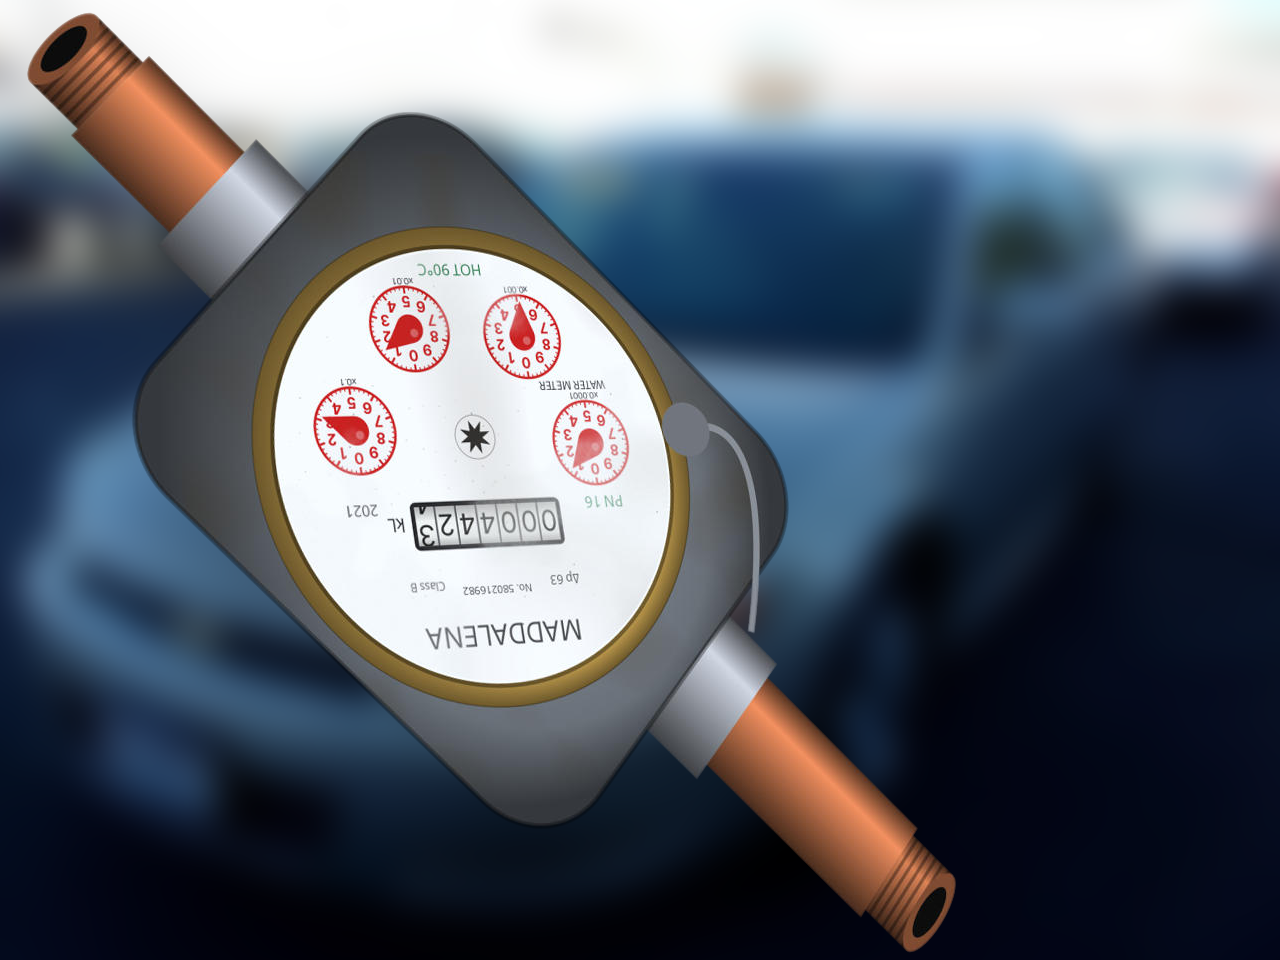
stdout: 4423.3151 kL
